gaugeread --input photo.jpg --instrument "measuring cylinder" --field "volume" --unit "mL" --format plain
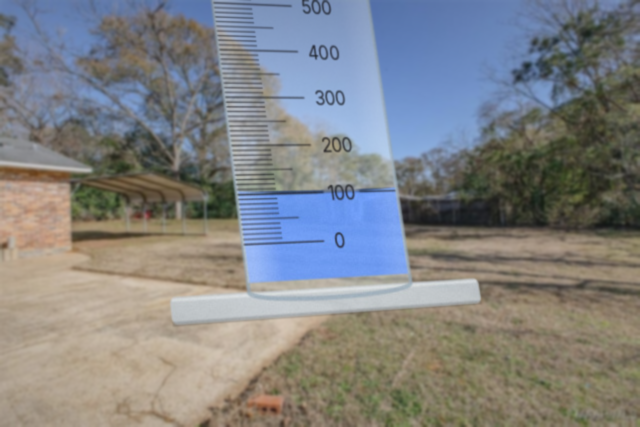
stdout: 100 mL
